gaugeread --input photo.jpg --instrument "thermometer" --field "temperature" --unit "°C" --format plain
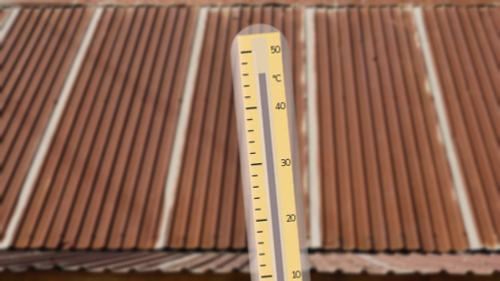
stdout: 46 °C
